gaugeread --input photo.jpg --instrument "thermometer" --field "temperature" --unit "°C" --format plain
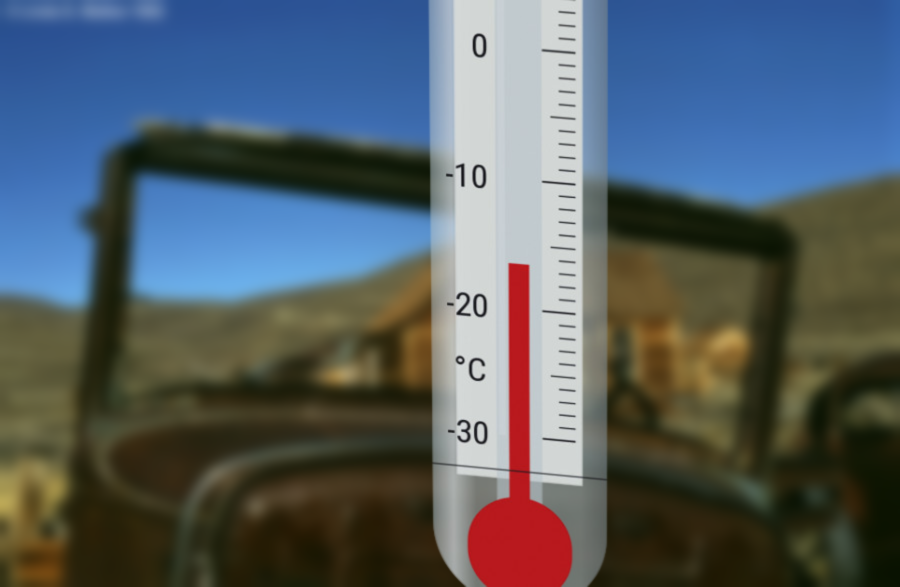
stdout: -16.5 °C
